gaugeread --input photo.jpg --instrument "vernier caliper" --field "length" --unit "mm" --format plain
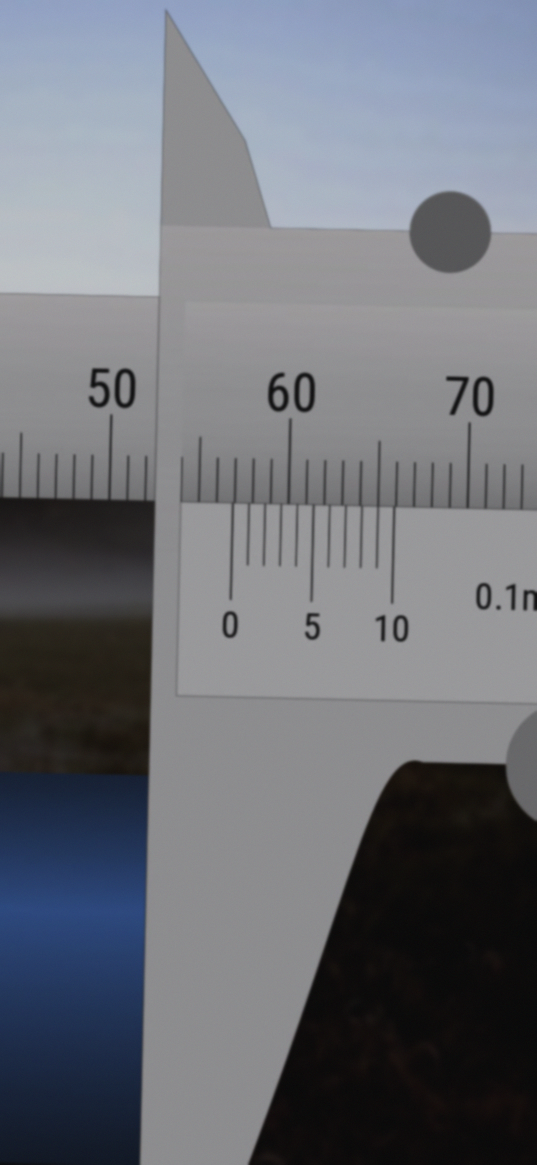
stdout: 56.9 mm
